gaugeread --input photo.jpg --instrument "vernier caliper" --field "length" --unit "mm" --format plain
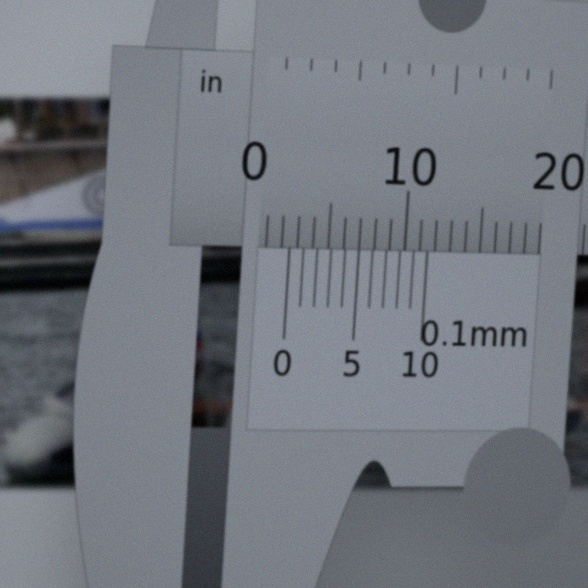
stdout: 2.5 mm
